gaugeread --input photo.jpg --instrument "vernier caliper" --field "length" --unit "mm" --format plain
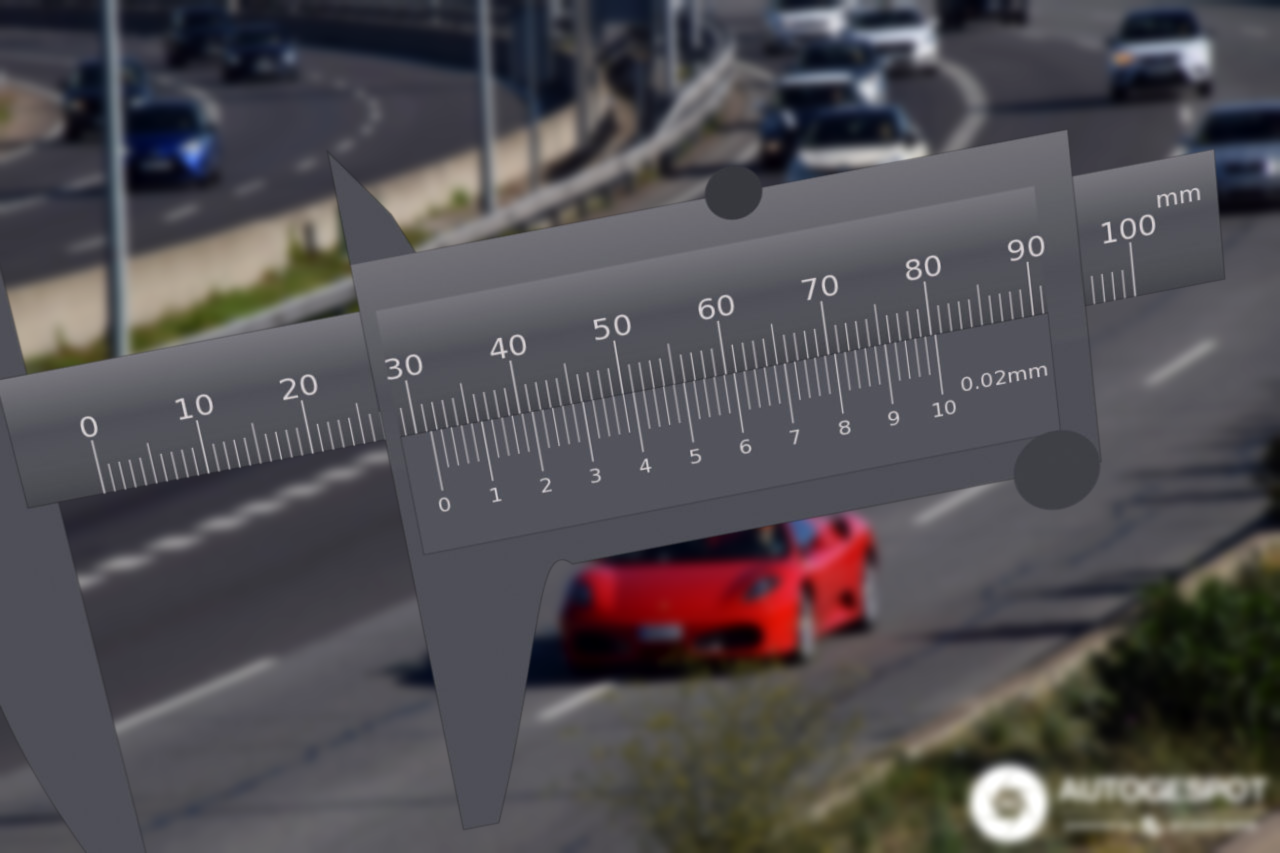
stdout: 31.4 mm
